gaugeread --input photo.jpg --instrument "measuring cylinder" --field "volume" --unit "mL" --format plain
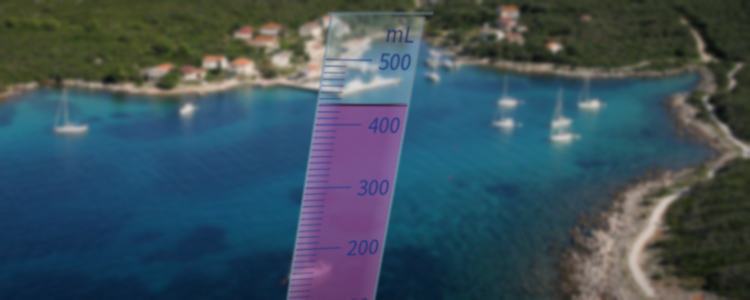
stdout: 430 mL
